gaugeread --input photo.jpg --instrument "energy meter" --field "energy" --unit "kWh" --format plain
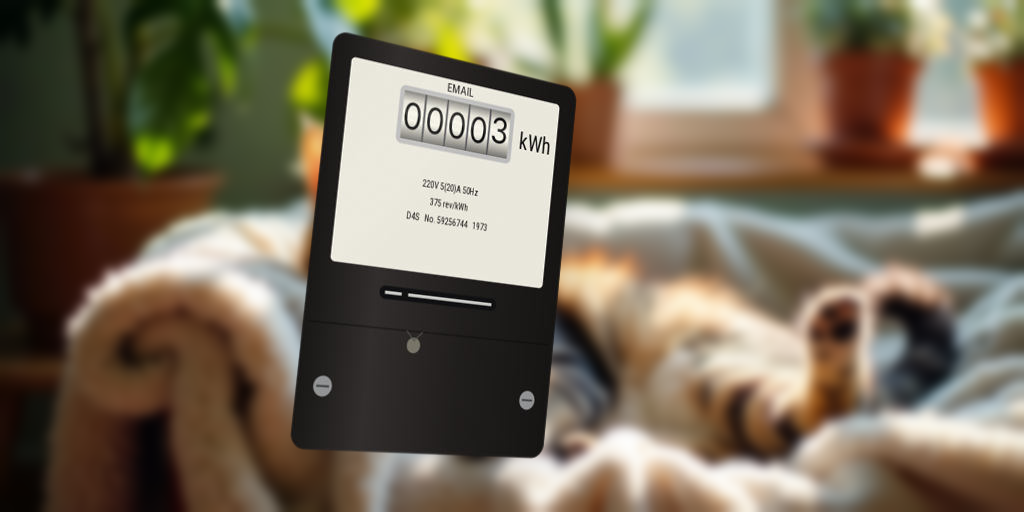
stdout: 3 kWh
